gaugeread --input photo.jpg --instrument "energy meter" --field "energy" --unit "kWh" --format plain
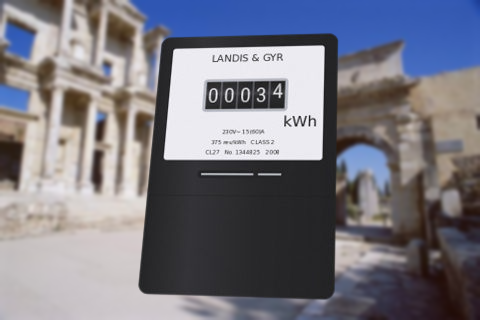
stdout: 34 kWh
